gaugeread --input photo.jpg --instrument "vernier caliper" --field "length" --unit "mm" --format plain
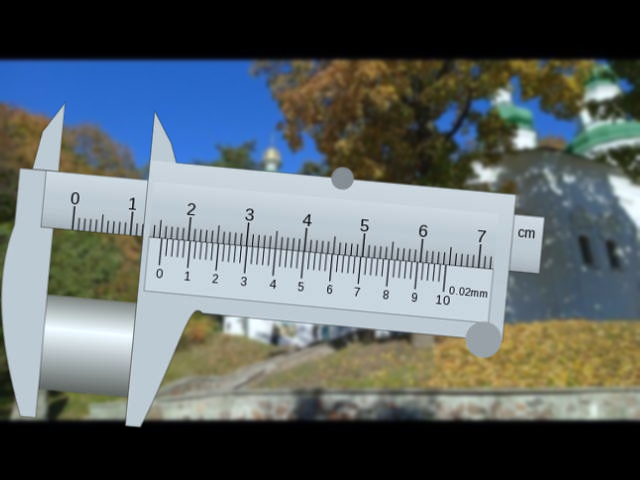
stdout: 15.4 mm
